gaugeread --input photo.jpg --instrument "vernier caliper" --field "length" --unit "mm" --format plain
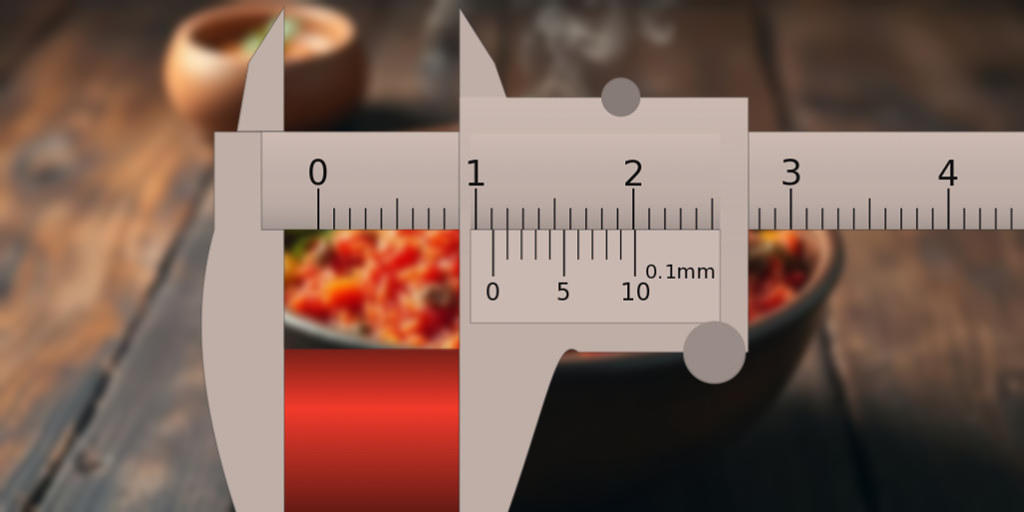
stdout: 11.1 mm
